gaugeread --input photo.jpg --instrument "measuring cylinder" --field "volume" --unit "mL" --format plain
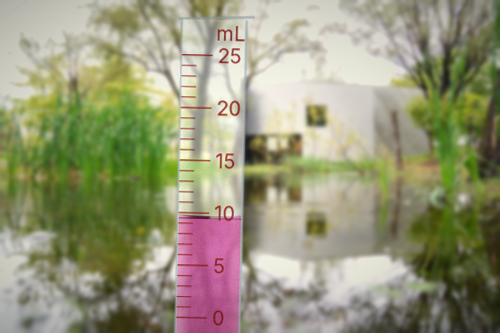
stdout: 9.5 mL
